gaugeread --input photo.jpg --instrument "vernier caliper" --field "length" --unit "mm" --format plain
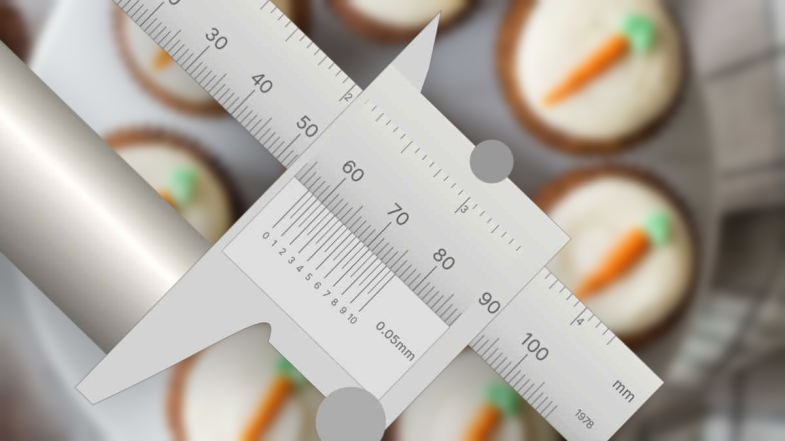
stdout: 57.2 mm
